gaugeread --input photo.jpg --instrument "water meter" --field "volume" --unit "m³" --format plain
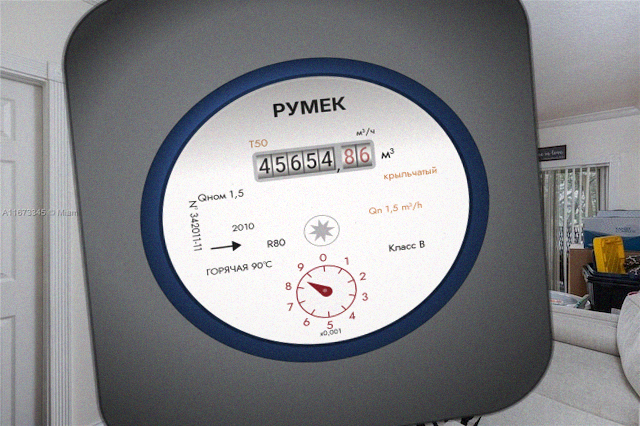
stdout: 45654.868 m³
